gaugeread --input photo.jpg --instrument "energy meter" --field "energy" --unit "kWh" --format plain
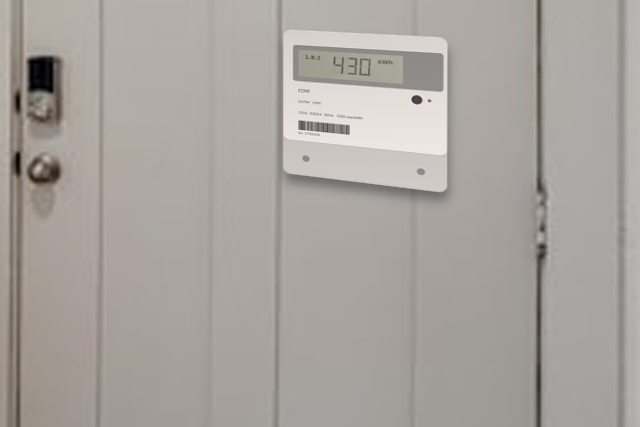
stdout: 430 kWh
